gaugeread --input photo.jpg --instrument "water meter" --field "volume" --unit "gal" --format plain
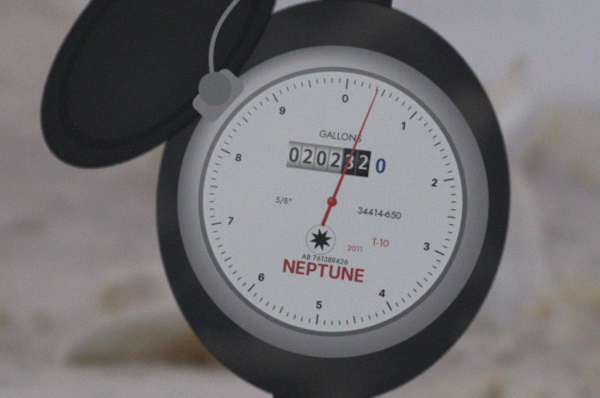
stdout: 202320.4 gal
